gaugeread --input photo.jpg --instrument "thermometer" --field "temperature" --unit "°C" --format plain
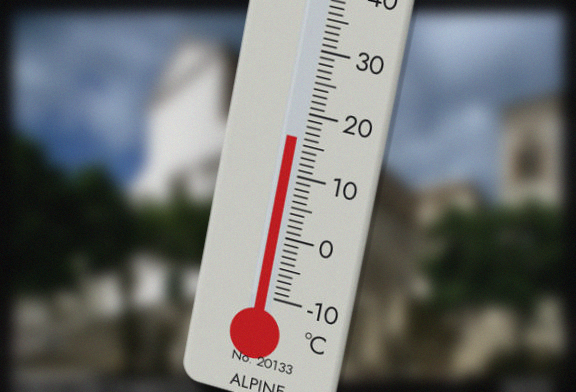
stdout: 16 °C
